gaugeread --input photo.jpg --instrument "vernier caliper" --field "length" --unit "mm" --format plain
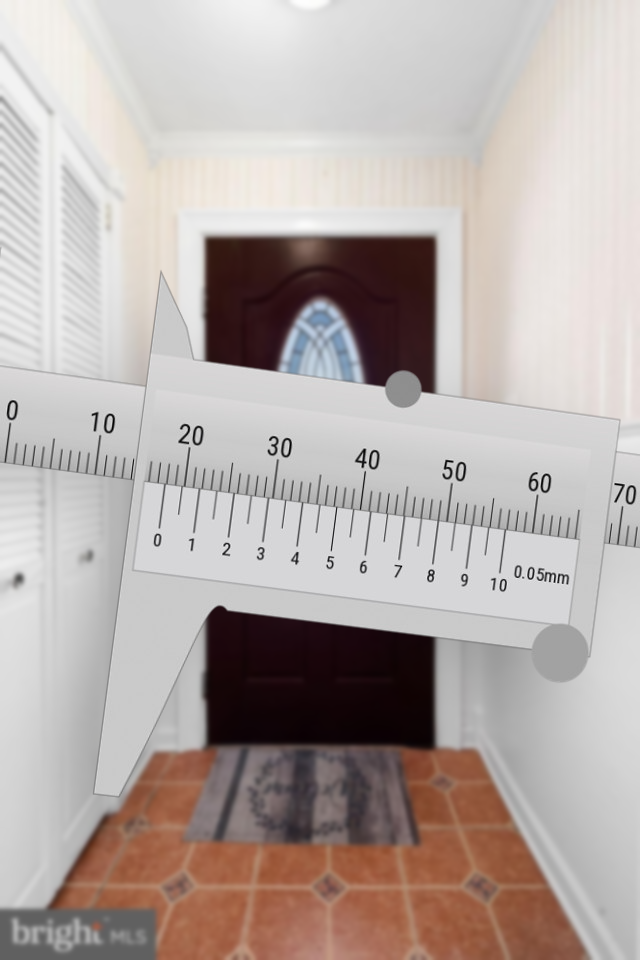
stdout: 17.8 mm
